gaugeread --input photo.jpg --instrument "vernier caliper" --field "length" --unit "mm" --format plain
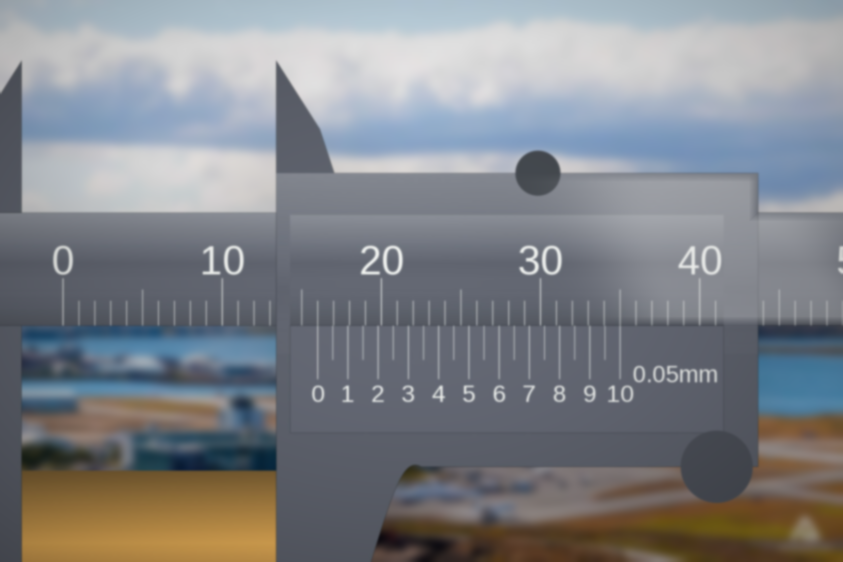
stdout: 16.0 mm
